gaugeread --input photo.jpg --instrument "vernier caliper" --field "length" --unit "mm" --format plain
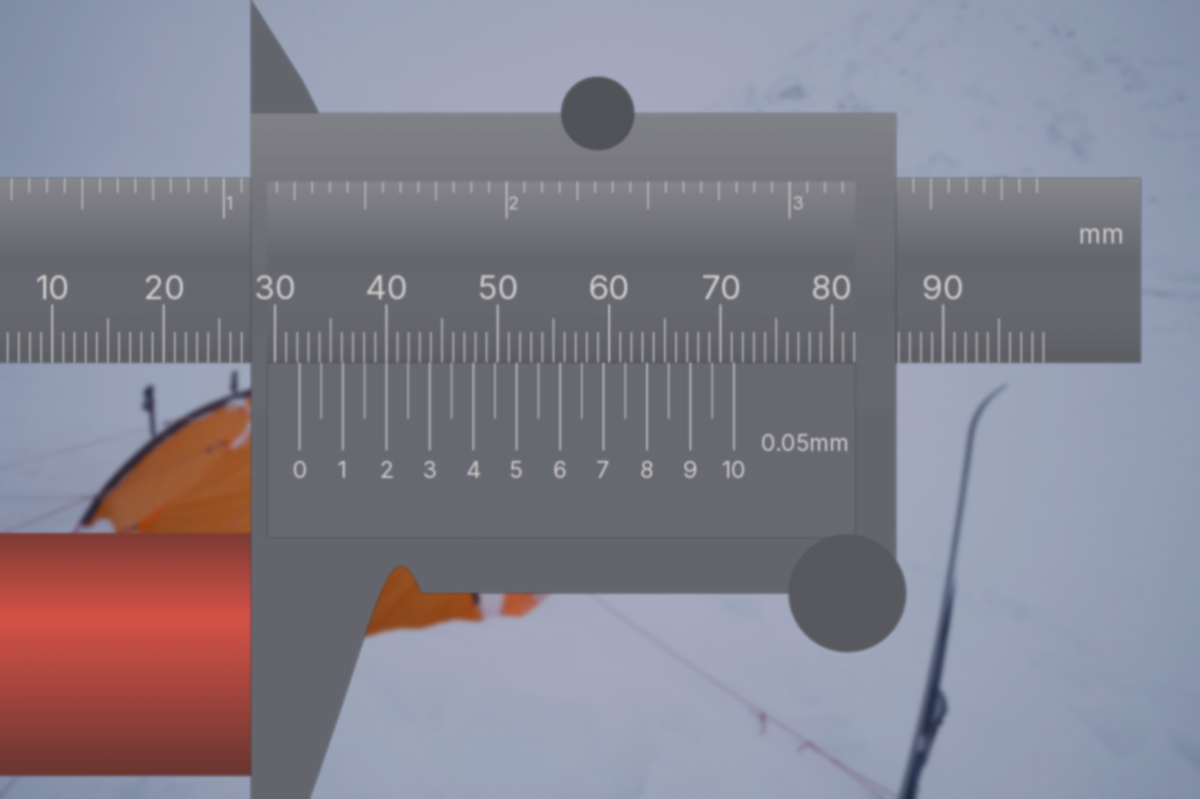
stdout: 32.2 mm
